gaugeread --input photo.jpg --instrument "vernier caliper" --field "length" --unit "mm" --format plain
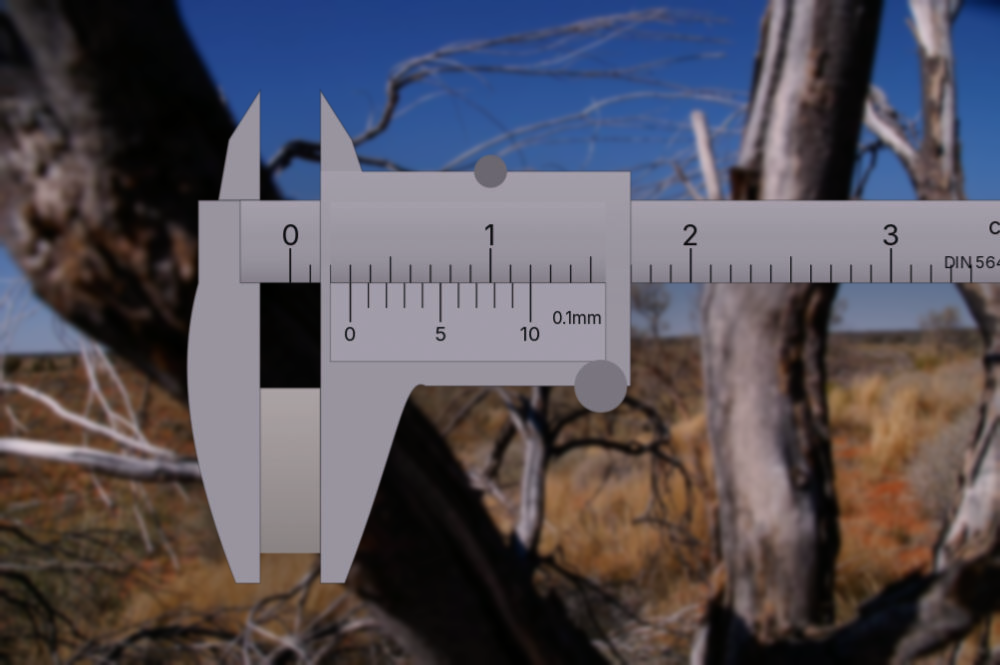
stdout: 3.0 mm
